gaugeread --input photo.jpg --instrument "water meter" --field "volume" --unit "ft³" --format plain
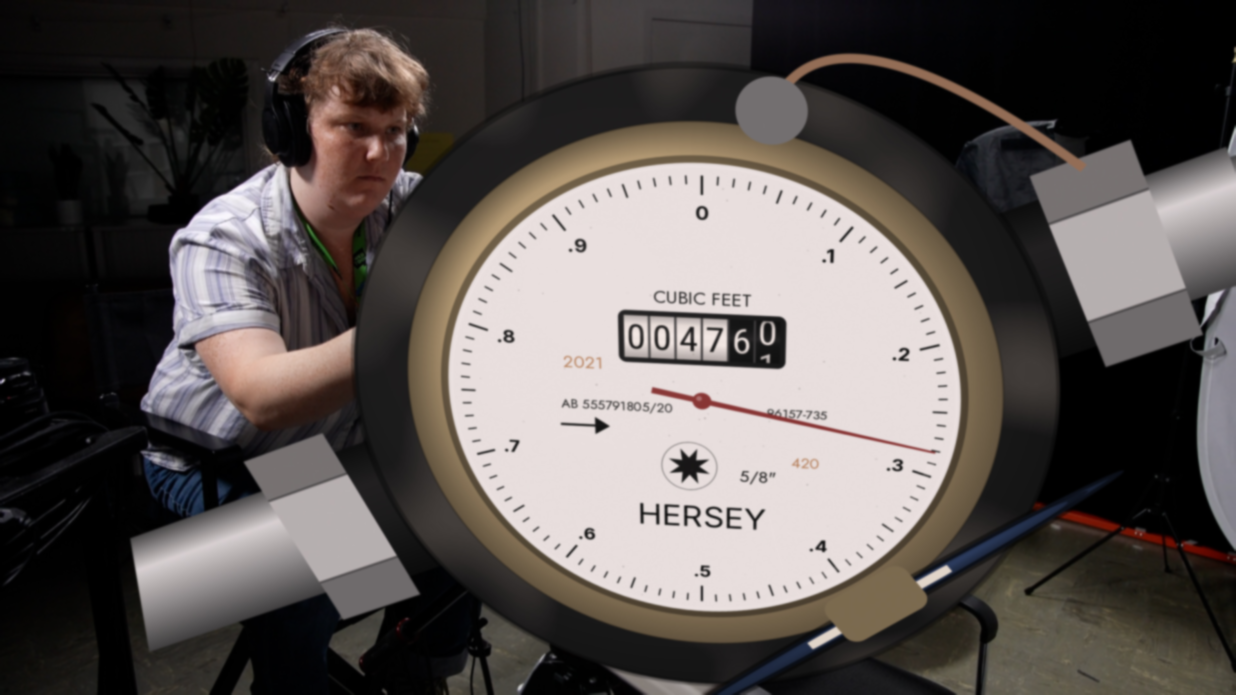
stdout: 4760.28 ft³
